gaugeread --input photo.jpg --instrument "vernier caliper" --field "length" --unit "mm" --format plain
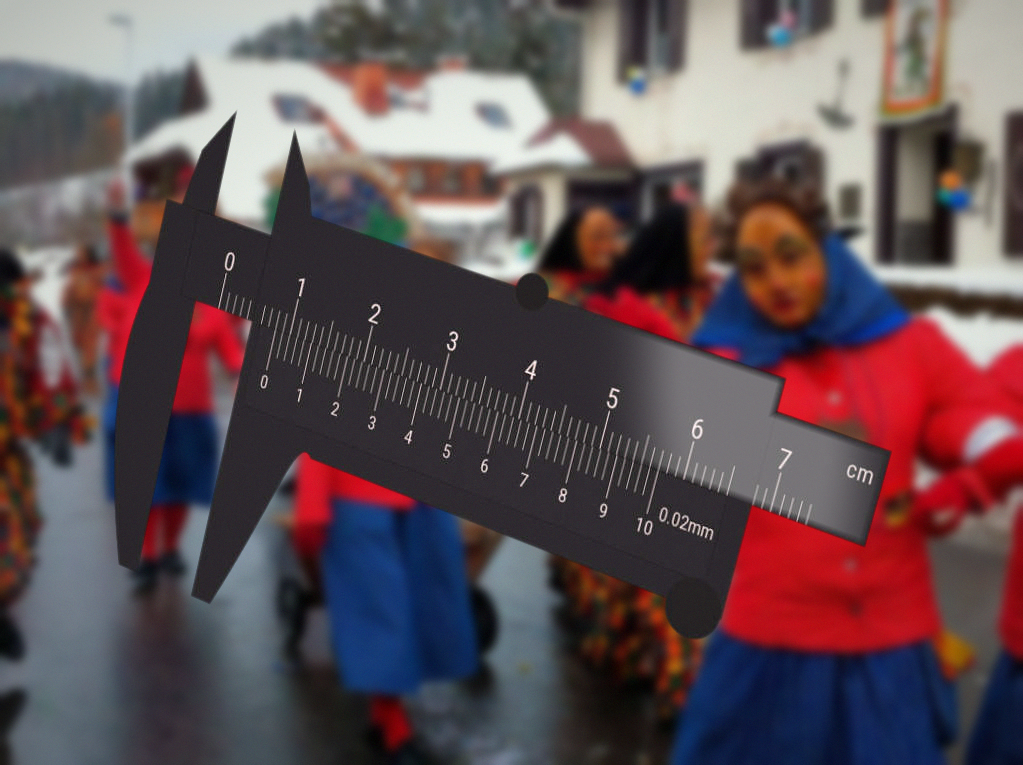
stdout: 8.0 mm
